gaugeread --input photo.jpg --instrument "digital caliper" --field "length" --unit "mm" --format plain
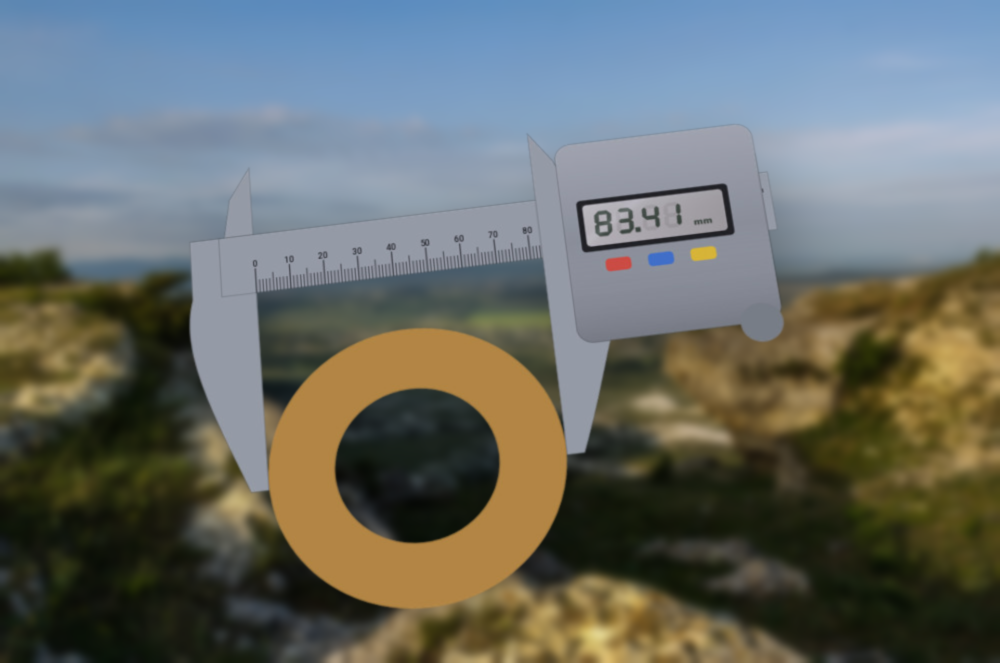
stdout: 83.41 mm
